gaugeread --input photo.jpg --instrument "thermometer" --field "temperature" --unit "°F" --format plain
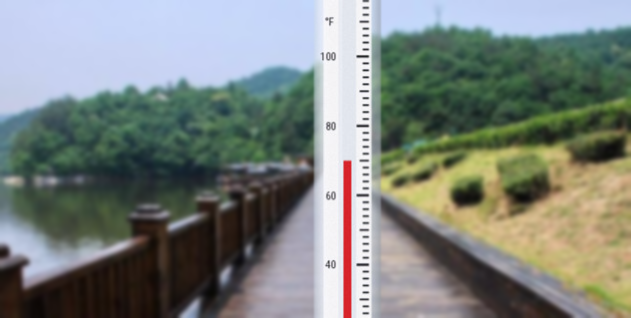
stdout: 70 °F
